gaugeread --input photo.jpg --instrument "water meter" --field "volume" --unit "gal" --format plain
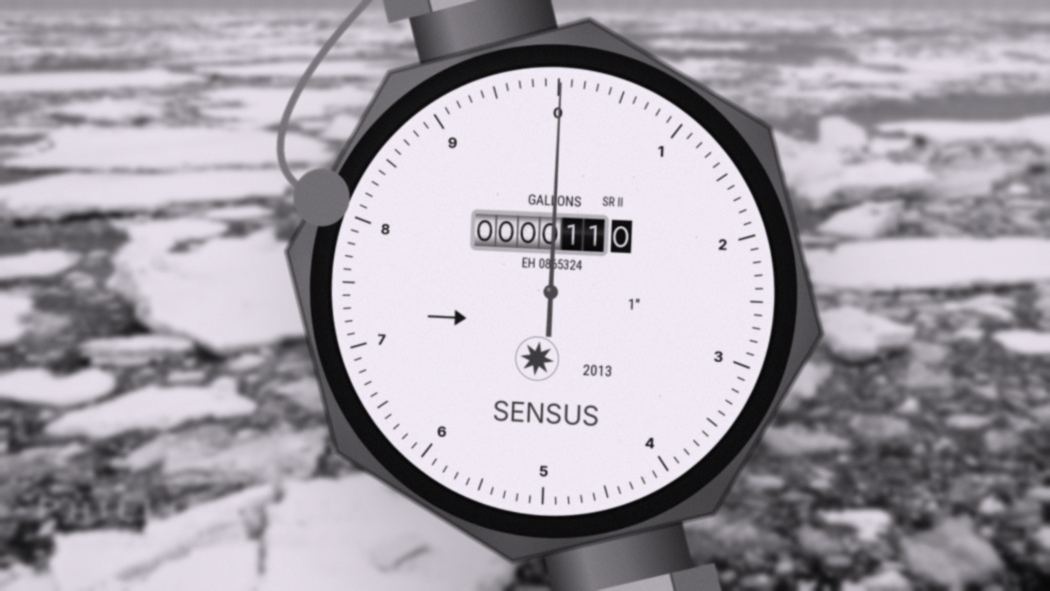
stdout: 110.0 gal
